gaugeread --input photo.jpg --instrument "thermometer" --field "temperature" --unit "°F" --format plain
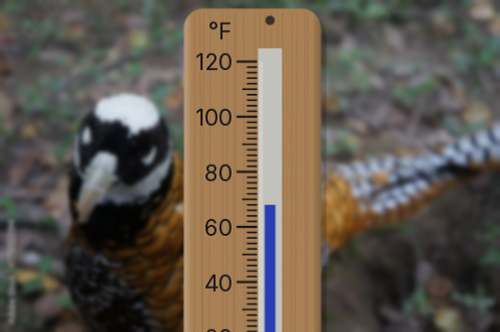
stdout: 68 °F
